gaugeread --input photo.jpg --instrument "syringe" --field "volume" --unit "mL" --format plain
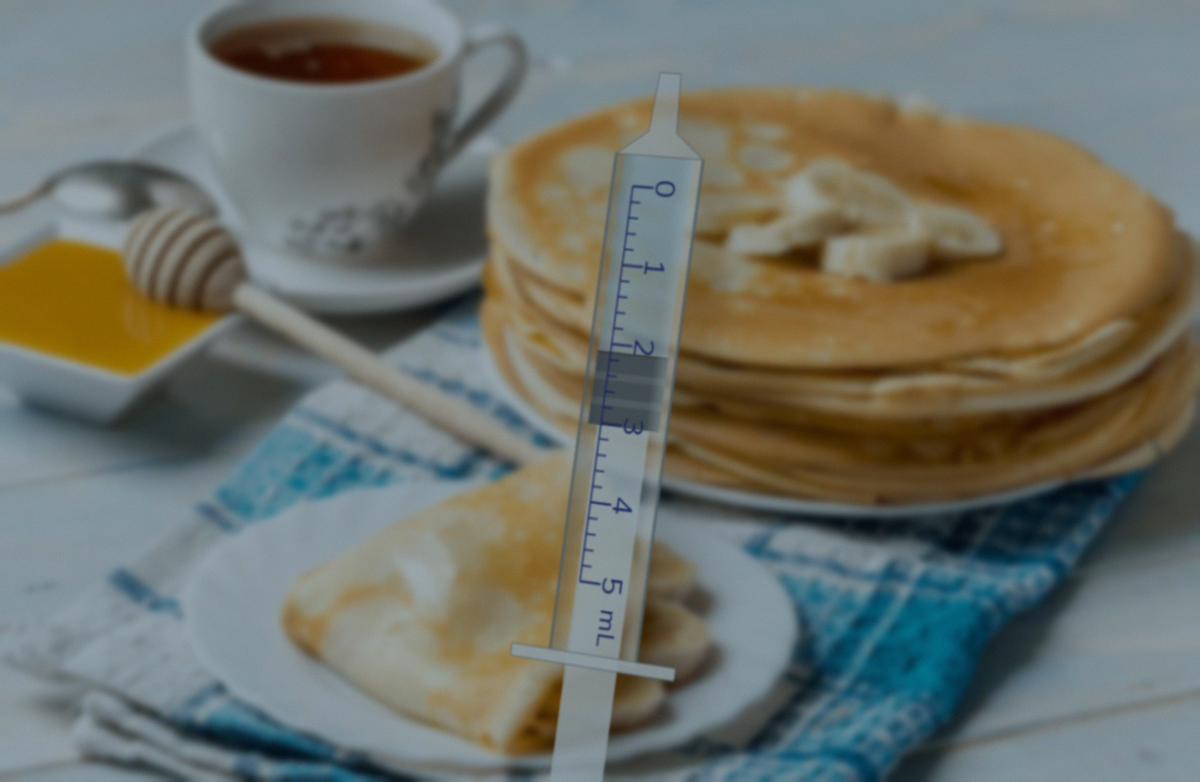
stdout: 2.1 mL
